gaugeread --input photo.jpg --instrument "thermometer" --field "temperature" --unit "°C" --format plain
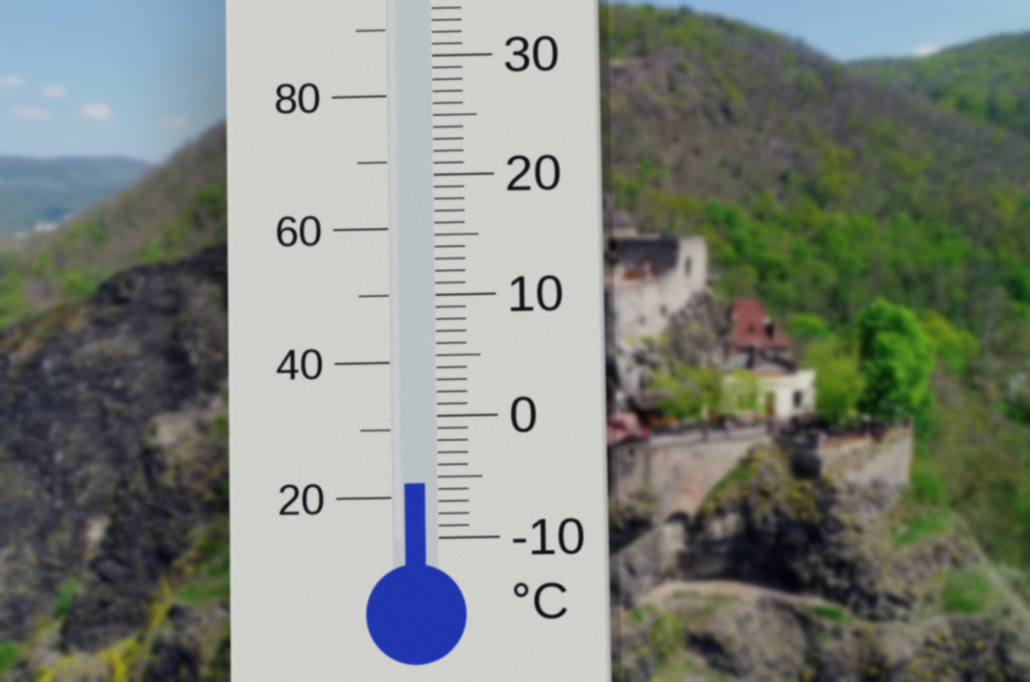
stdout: -5.5 °C
